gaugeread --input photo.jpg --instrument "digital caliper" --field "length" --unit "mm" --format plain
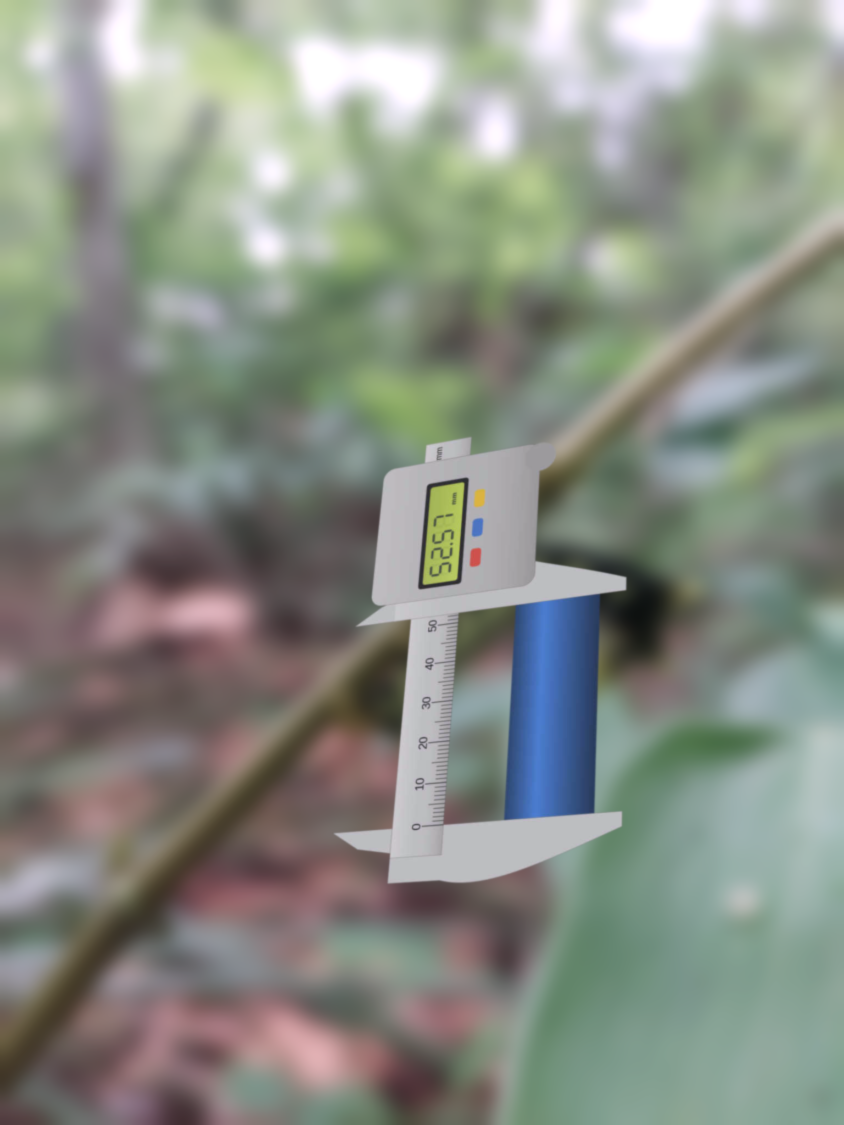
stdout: 52.57 mm
